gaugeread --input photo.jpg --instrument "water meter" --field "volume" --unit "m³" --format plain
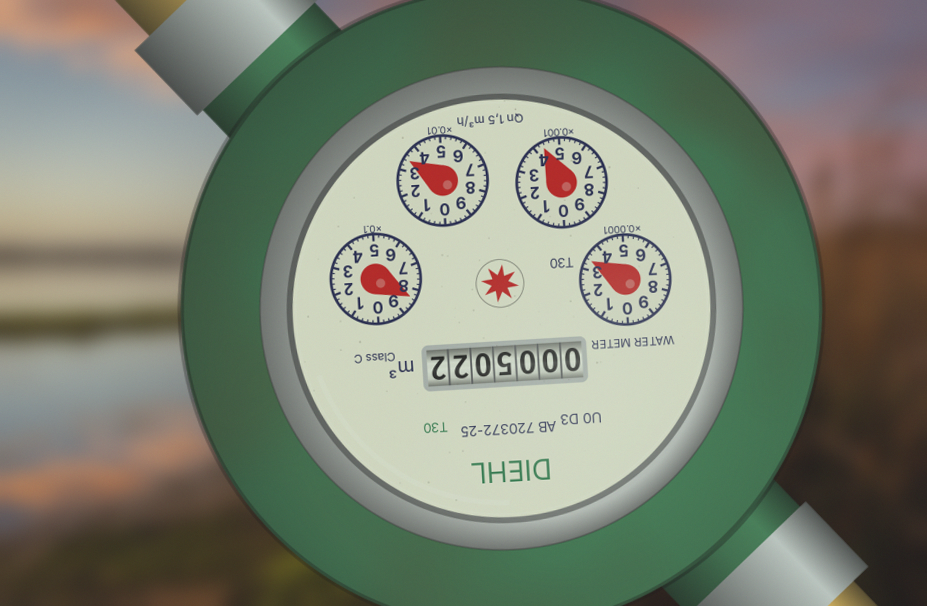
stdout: 5022.8343 m³
